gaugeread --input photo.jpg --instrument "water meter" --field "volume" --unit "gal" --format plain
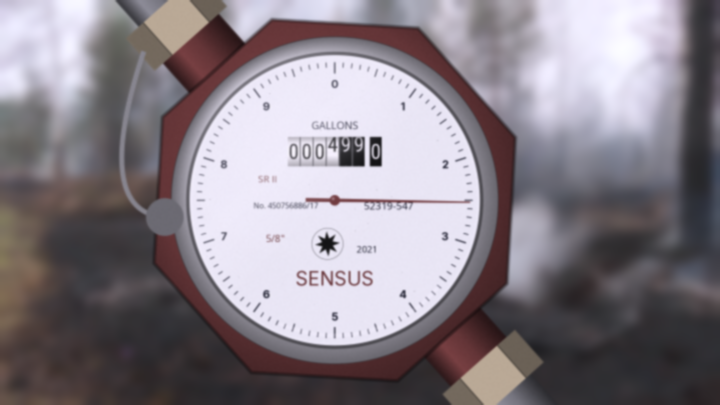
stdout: 4992.5 gal
